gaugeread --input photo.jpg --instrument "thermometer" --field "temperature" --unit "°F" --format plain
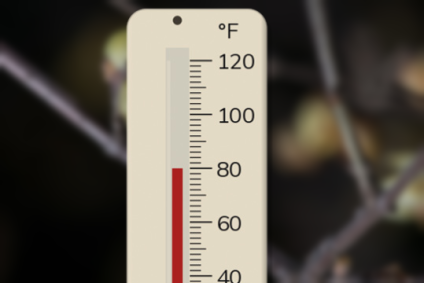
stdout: 80 °F
